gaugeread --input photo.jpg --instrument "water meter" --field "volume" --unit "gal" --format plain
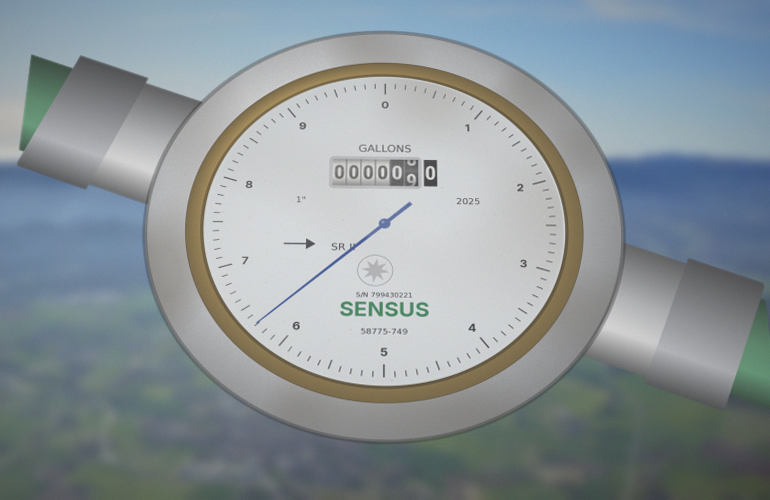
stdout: 86.3 gal
